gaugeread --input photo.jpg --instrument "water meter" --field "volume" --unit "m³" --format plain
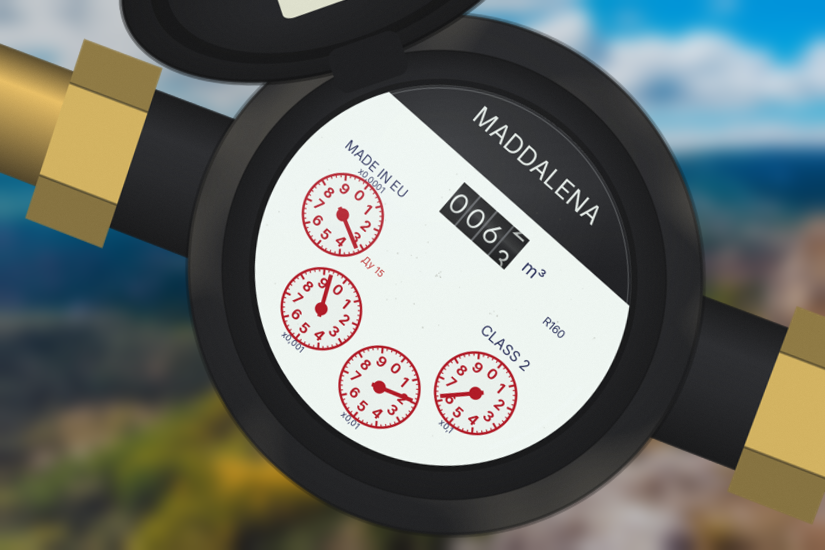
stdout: 62.6193 m³
